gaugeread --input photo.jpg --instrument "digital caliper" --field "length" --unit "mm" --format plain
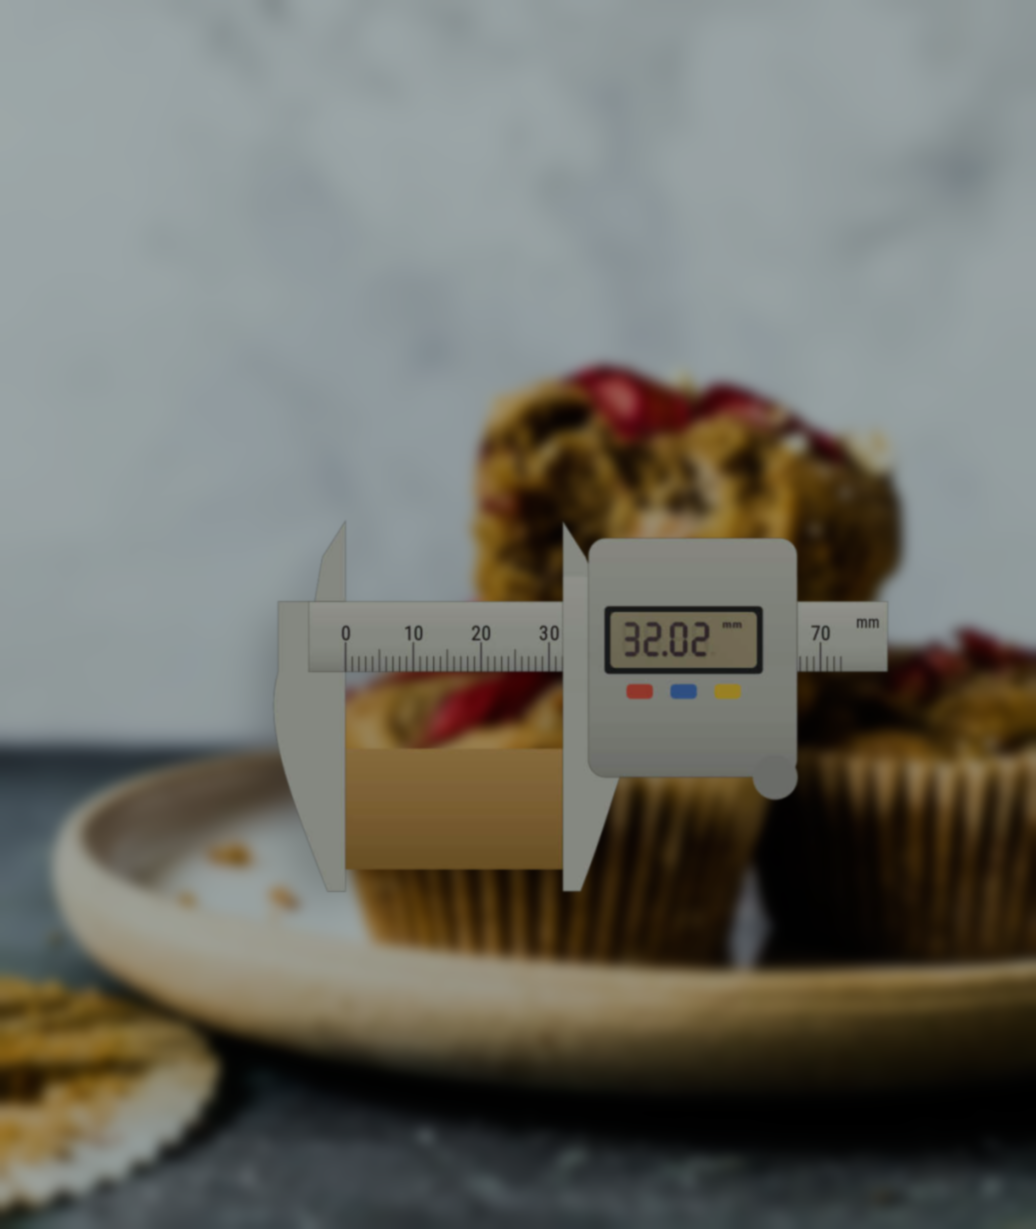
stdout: 32.02 mm
